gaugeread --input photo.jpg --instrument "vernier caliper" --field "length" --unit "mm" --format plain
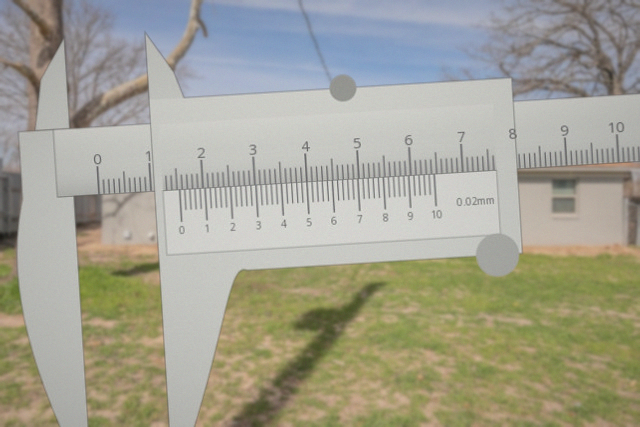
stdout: 15.5 mm
